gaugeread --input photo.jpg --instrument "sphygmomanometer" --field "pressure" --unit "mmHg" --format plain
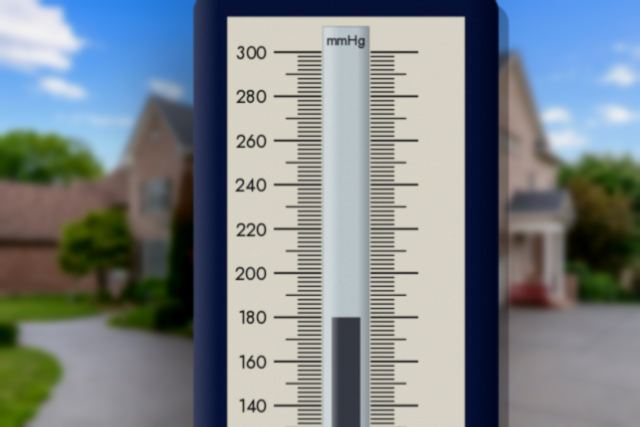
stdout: 180 mmHg
